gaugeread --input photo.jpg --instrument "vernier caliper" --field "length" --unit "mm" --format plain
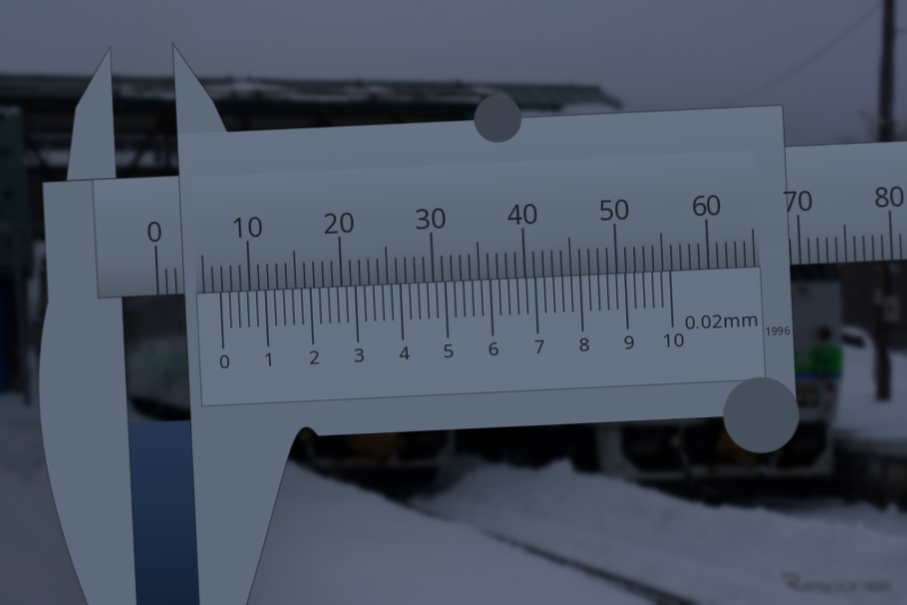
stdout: 6.8 mm
